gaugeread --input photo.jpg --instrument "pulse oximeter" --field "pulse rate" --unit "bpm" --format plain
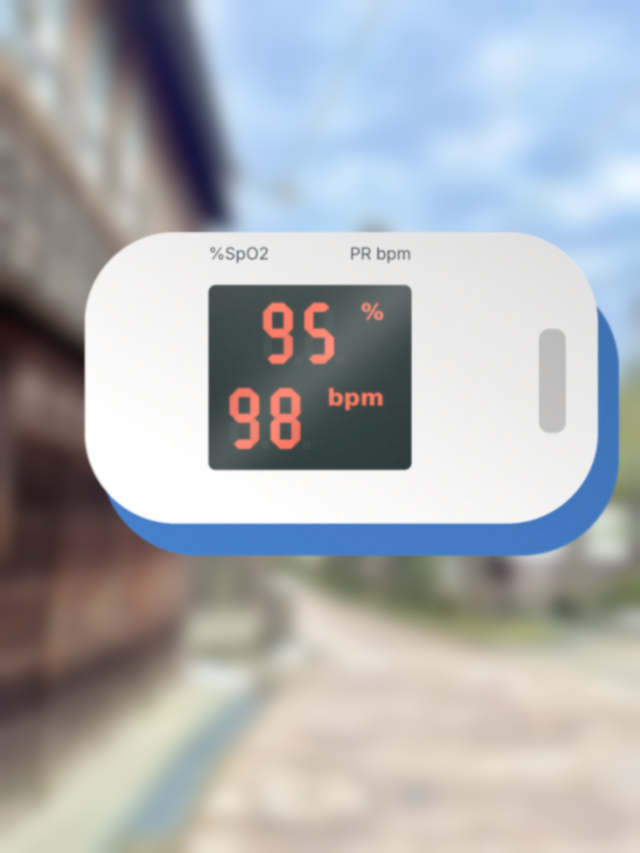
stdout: 98 bpm
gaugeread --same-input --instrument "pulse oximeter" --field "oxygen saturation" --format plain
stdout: 95 %
